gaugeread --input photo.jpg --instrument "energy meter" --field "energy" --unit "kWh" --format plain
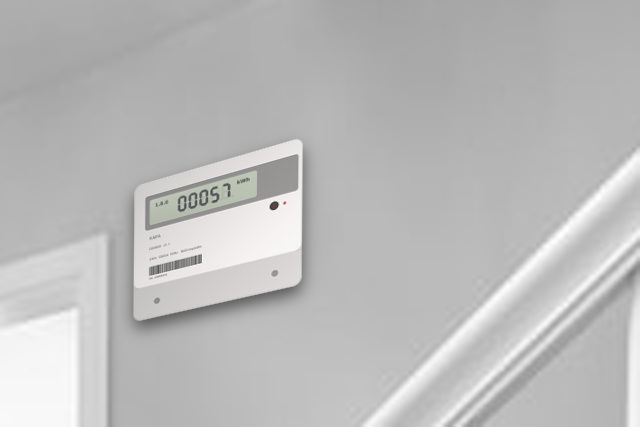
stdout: 57 kWh
